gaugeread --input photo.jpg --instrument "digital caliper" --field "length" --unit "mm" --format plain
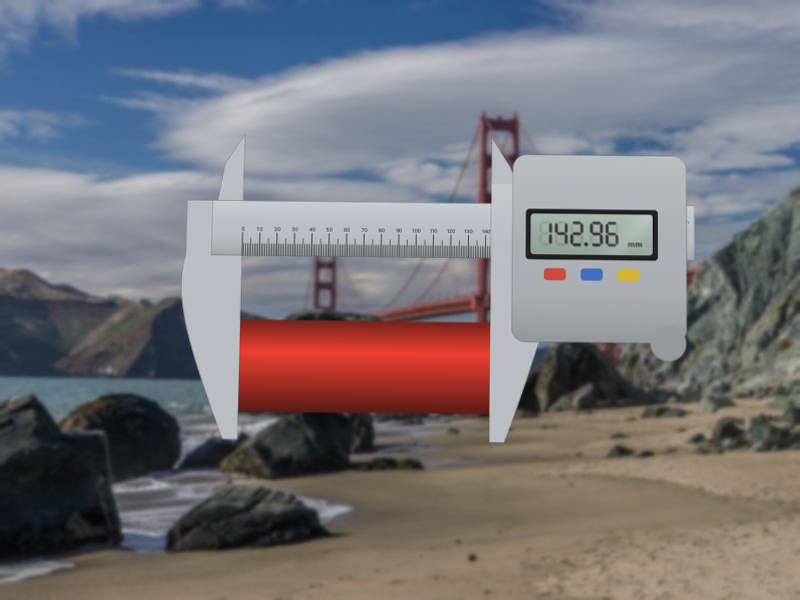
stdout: 142.96 mm
